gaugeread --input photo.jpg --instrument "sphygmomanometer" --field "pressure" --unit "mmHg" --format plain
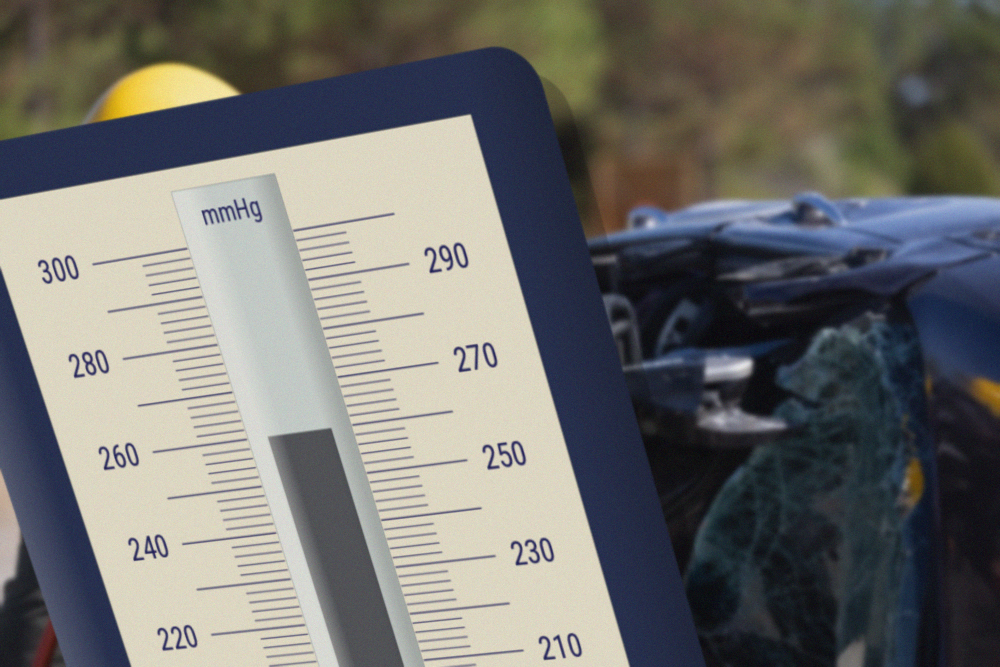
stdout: 260 mmHg
